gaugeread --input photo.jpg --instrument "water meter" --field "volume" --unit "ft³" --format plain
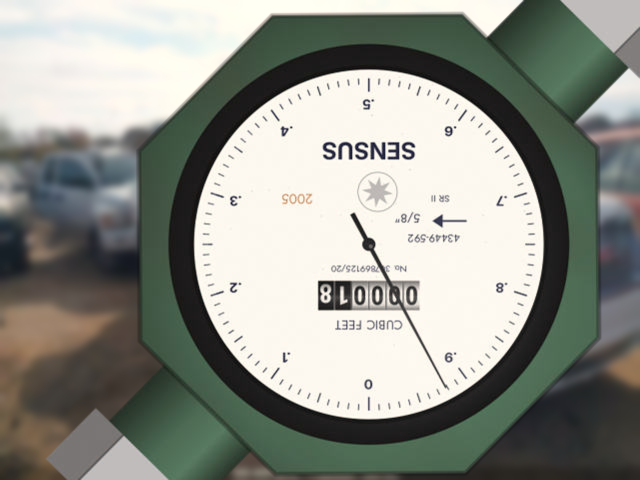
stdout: 17.92 ft³
